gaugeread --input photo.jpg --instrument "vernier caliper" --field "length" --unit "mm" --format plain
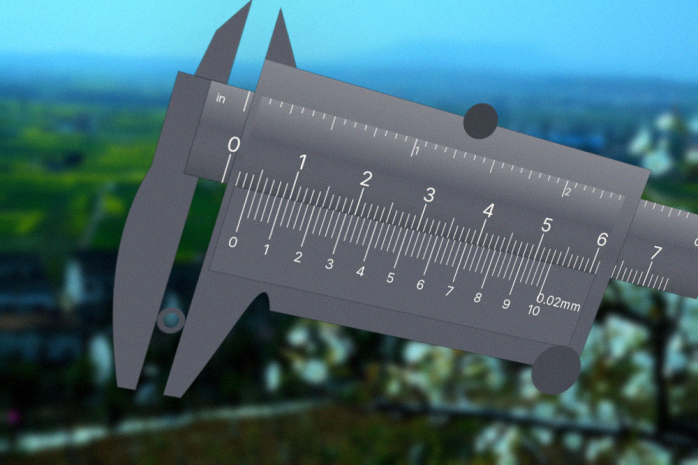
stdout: 4.0 mm
